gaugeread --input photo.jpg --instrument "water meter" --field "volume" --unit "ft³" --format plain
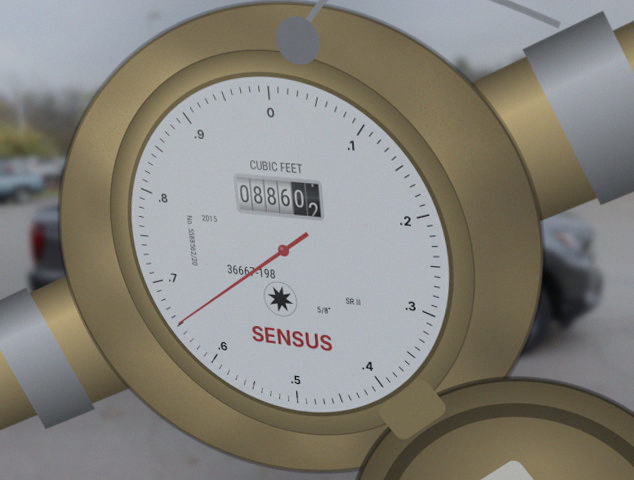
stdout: 88601.65 ft³
